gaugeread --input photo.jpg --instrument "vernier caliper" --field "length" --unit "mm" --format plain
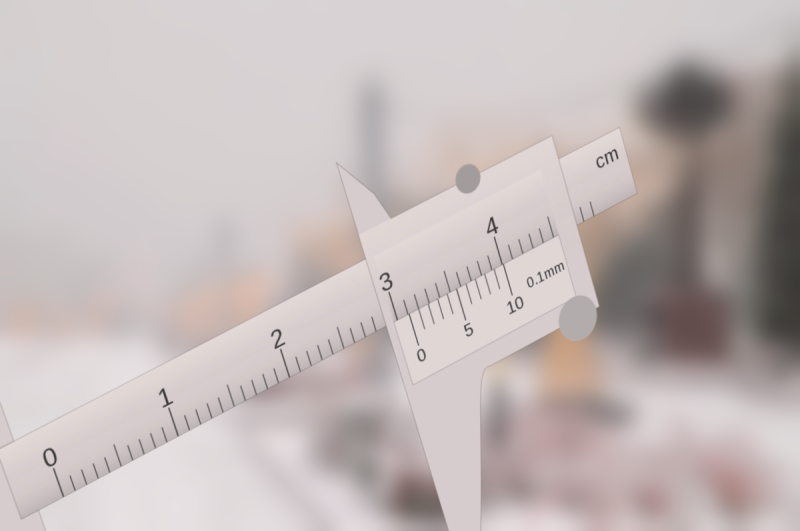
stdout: 31.1 mm
